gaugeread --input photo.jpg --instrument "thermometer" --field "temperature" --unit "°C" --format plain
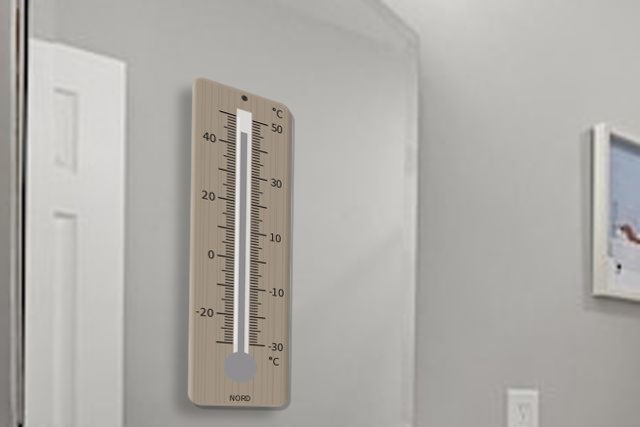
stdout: 45 °C
